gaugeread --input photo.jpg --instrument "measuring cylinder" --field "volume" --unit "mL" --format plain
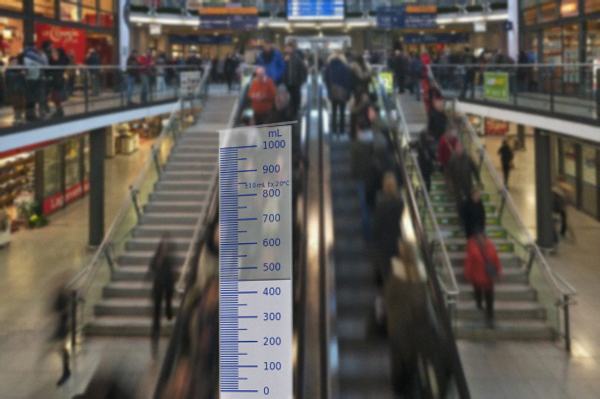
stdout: 450 mL
